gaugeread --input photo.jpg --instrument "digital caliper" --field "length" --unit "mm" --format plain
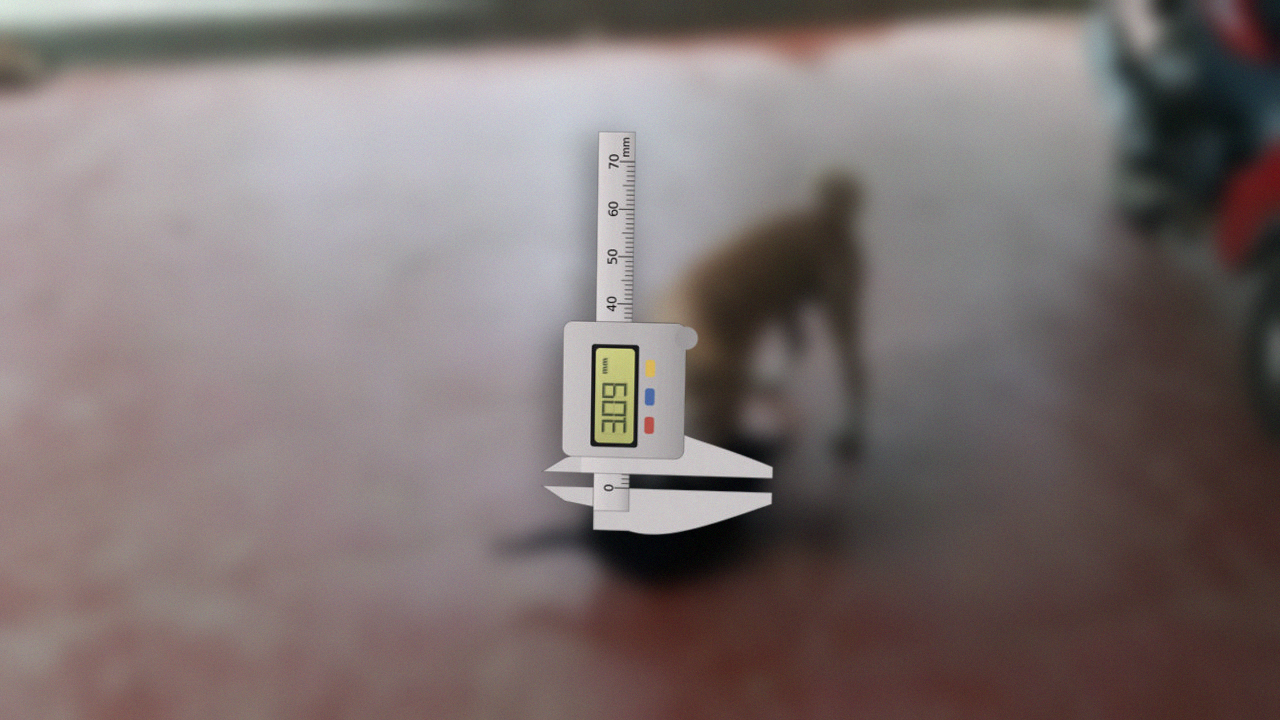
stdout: 3.09 mm
